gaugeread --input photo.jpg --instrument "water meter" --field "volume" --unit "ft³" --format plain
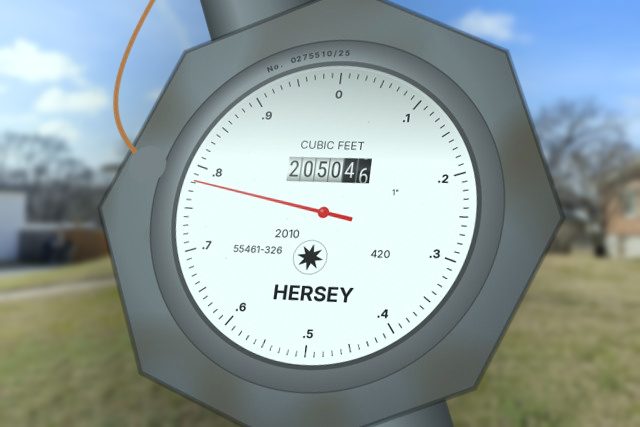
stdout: 205045.78 ft³
